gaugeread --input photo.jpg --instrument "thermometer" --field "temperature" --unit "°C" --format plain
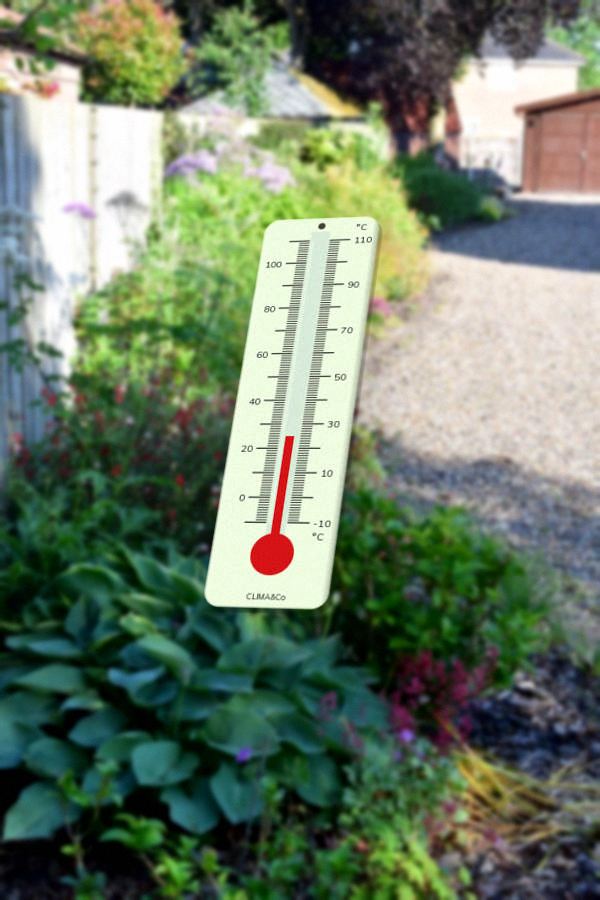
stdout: 25 °C
